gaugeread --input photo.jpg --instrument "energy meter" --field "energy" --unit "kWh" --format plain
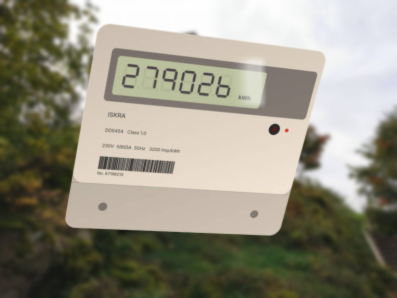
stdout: 279026 kWh
